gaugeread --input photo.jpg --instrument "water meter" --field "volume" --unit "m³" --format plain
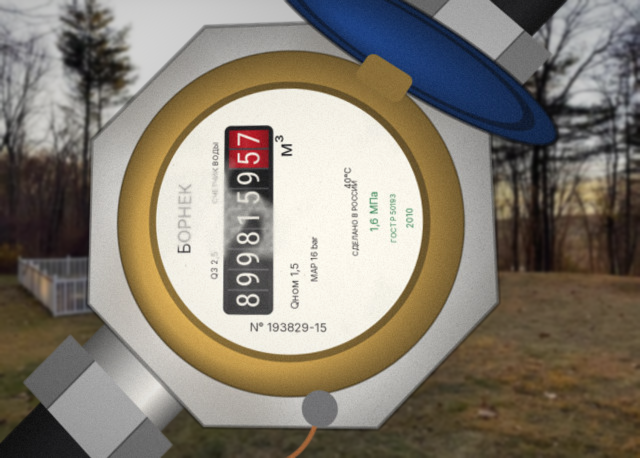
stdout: 8998159.57 m³
